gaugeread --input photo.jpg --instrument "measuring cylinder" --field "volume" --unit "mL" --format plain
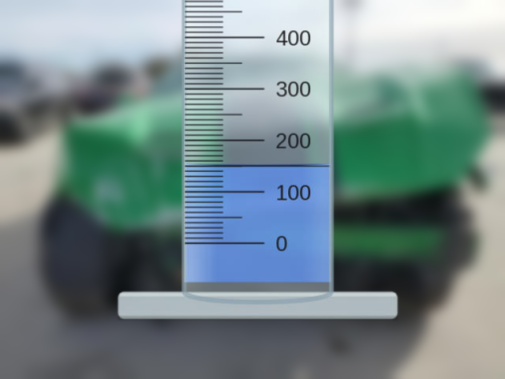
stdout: 150 mL
